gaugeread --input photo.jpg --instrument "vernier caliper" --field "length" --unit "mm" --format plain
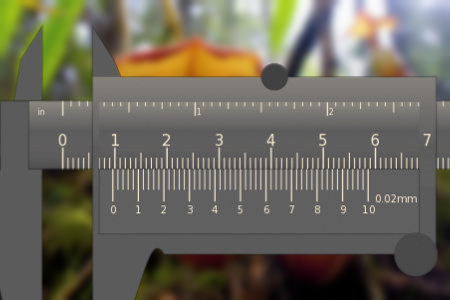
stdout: 9.6 mm
